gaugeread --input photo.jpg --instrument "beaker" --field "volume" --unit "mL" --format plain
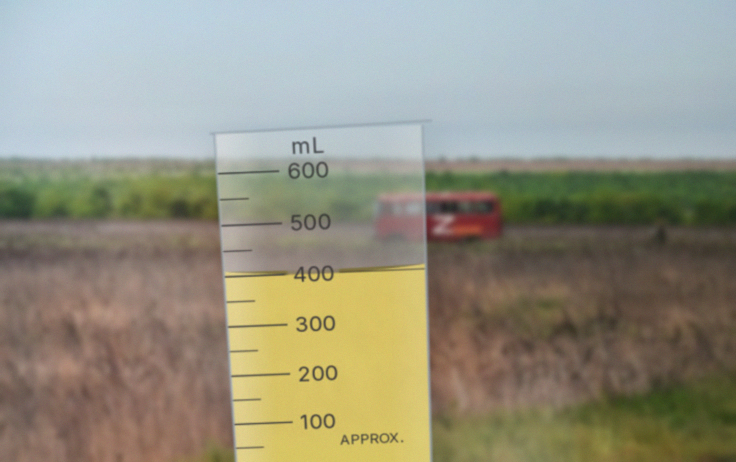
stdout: 400 mL
